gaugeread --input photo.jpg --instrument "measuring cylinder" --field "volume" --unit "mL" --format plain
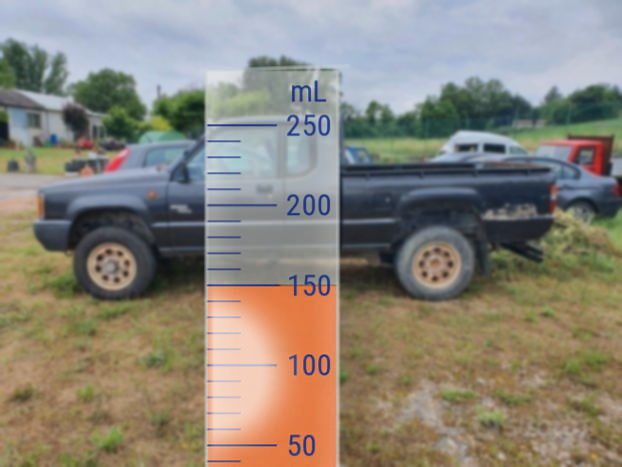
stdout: 150 mL
